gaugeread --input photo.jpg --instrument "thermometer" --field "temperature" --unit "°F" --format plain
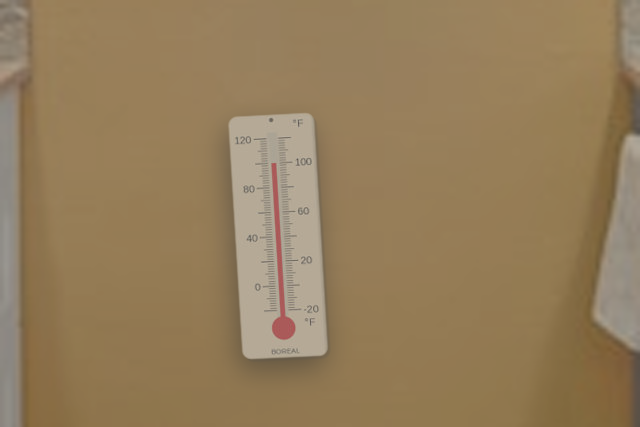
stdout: 100 °F
